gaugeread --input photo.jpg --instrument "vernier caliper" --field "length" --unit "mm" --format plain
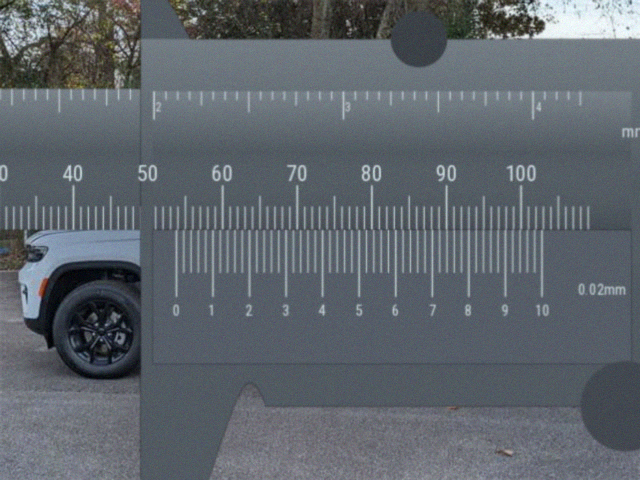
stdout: 53.8 mm
